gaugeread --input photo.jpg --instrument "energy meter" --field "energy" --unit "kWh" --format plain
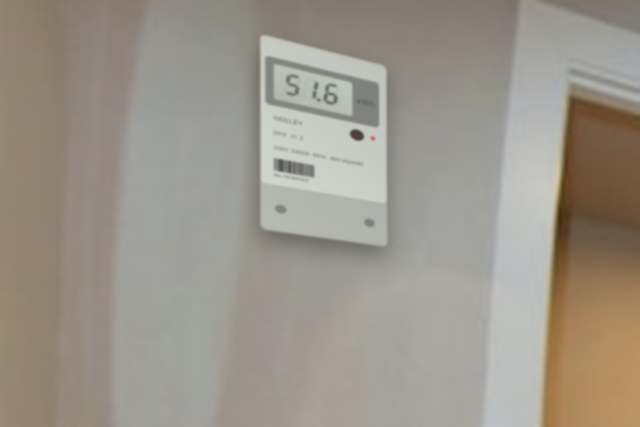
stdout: 51.6 kWh
